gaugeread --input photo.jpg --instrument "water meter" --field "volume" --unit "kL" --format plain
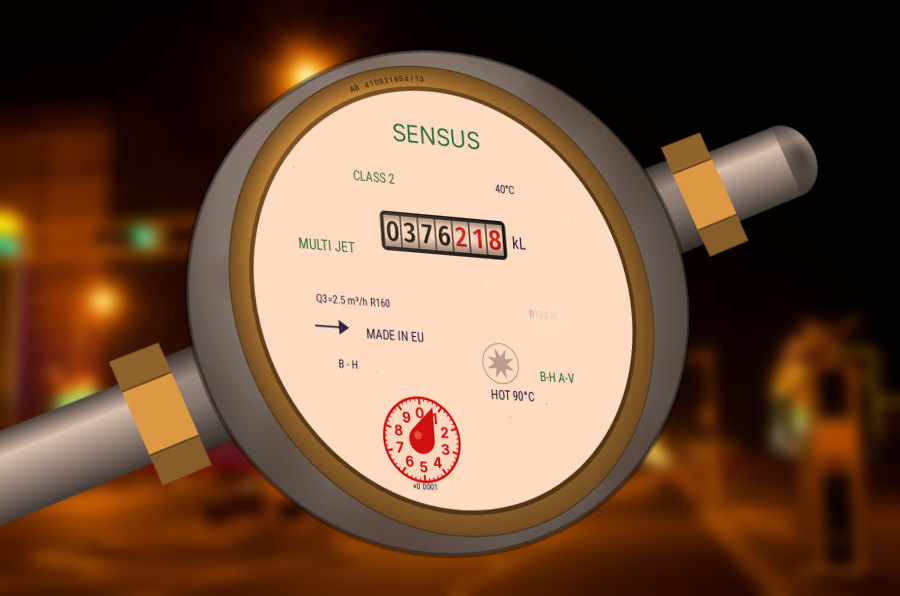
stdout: 376.2180 kL
